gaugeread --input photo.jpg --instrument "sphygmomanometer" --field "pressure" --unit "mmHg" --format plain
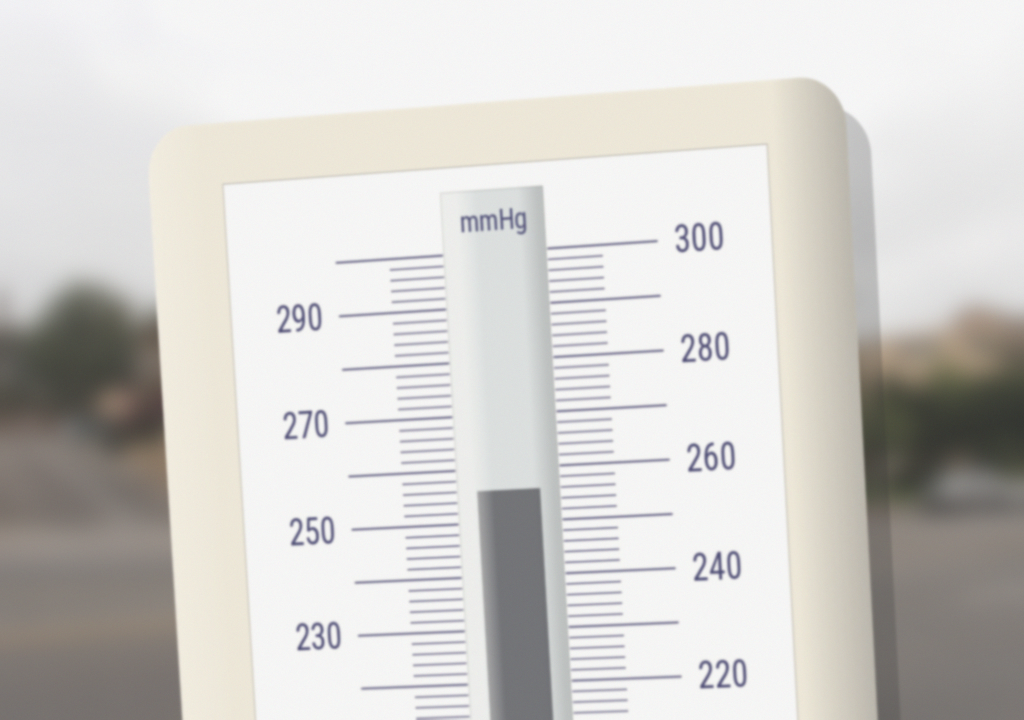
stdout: 256 mmHg
